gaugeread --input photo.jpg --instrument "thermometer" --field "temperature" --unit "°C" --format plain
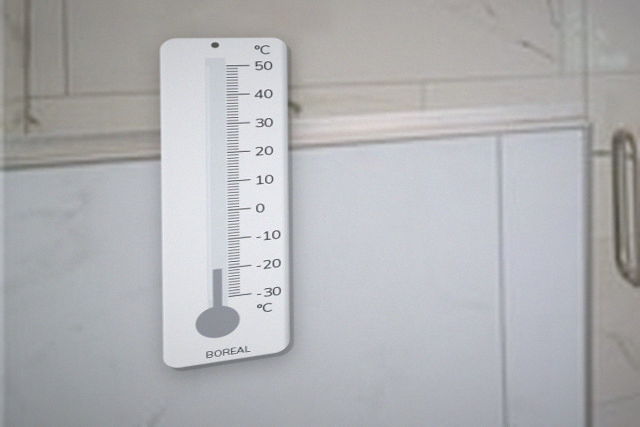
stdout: -20 °C
